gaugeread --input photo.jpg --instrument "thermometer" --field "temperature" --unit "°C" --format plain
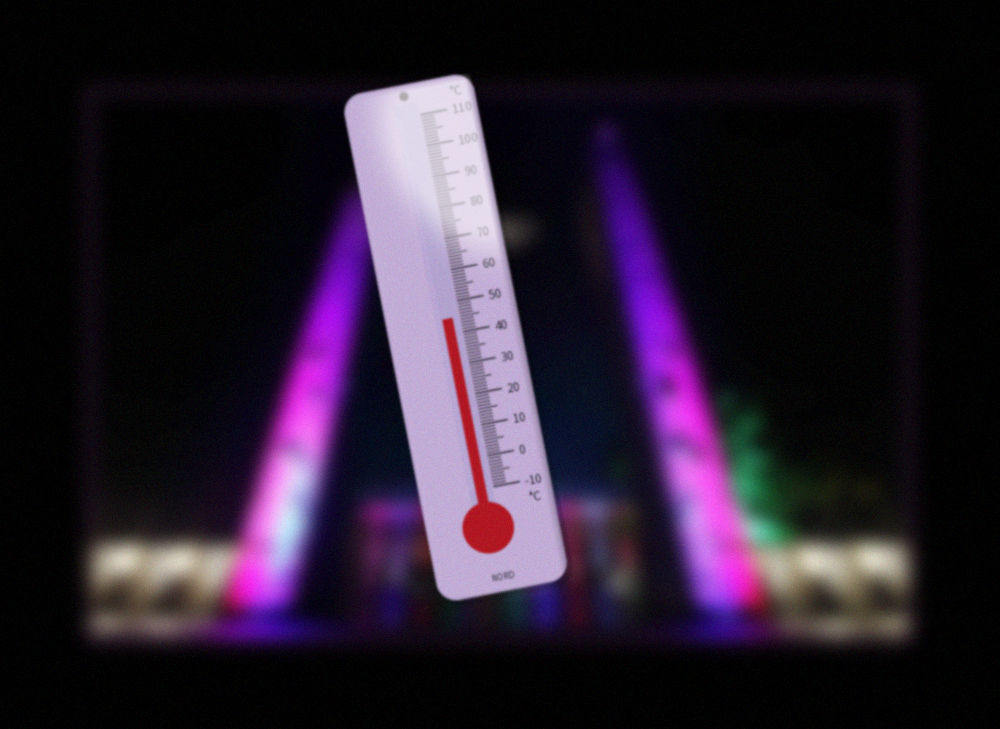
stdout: 45 °C
